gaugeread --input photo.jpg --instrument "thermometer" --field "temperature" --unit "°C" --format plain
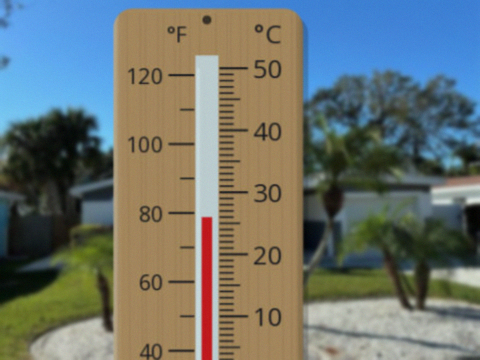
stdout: 26 °C
